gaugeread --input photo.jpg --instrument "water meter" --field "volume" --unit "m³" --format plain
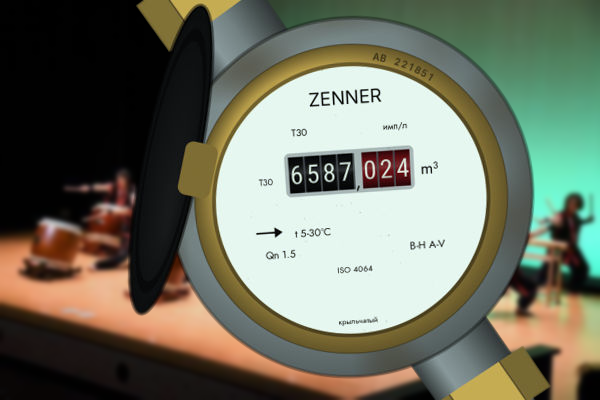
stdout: 6587.024 m³
